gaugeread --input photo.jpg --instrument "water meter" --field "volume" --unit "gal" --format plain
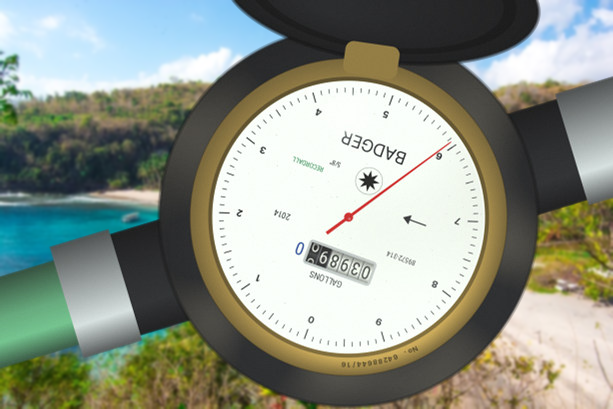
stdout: 398985.9 gal
